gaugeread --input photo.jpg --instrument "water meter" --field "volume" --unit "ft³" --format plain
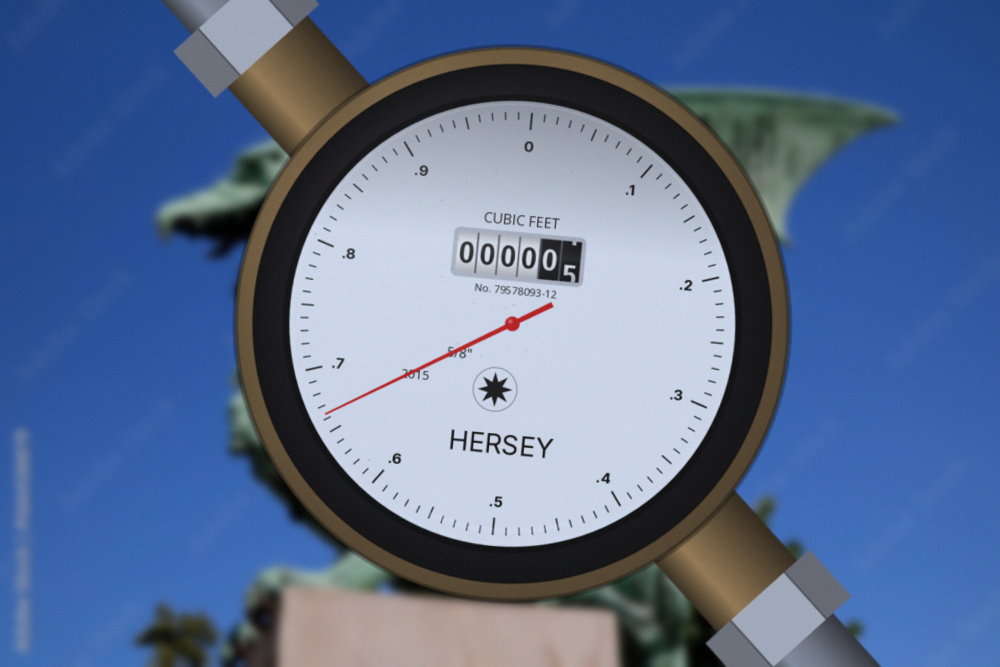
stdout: 4.66 ft³
